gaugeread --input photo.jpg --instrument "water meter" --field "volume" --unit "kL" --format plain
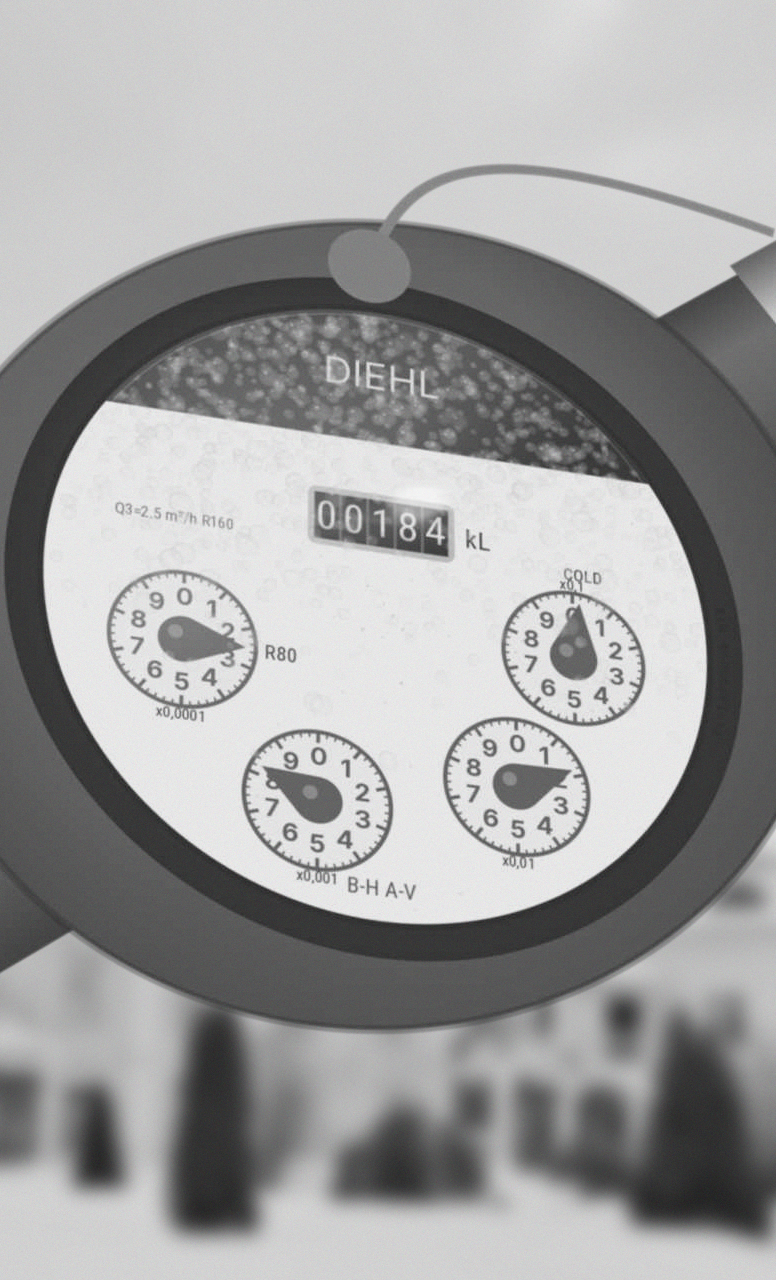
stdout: 184.0182 kL
